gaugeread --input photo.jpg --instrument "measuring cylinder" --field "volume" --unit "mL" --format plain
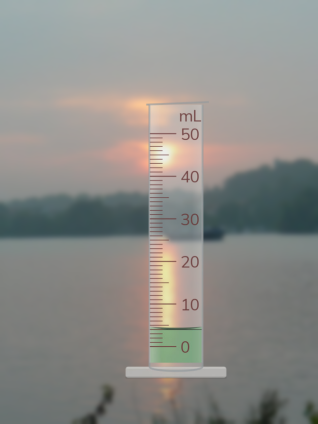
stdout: 4 mL
